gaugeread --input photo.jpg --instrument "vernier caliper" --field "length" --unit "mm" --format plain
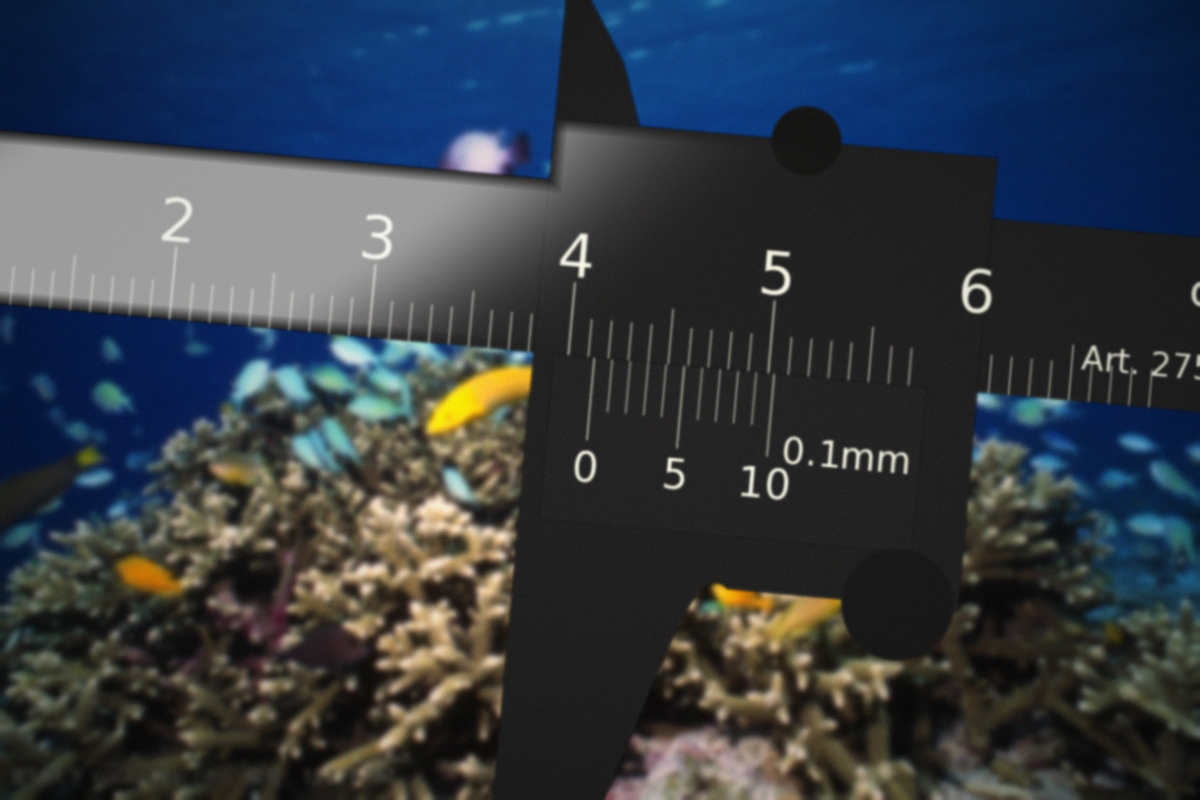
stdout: 41.3 mm
